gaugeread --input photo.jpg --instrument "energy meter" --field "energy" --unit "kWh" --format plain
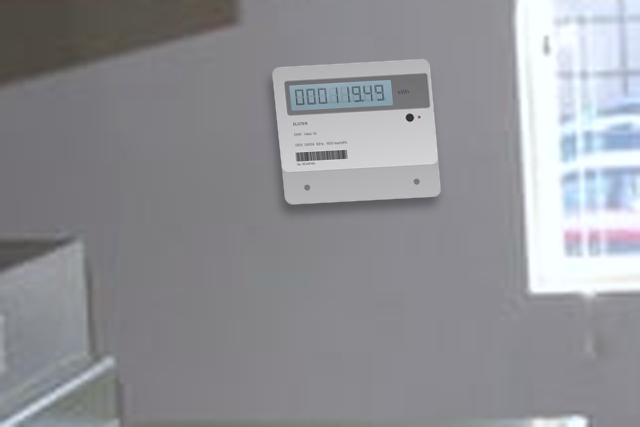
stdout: 119.49 kWh
